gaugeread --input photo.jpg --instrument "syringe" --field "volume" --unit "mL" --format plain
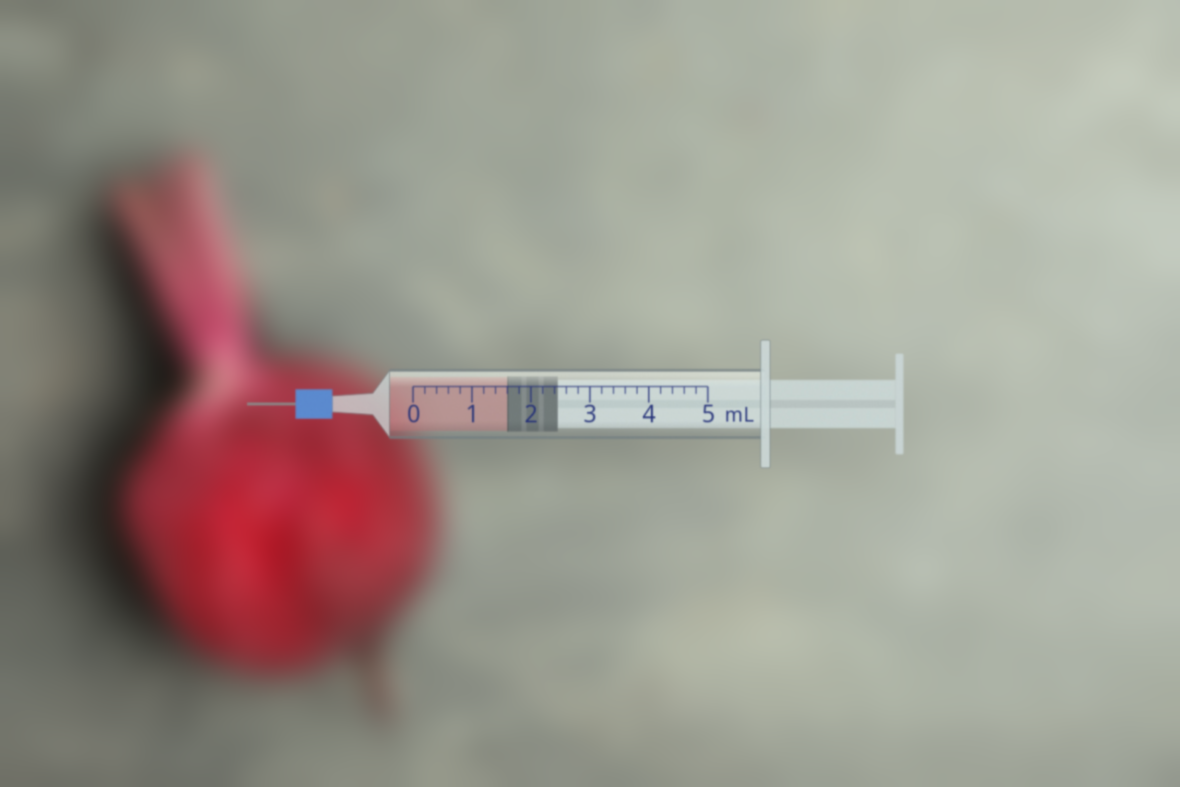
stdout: 1.6 mL
